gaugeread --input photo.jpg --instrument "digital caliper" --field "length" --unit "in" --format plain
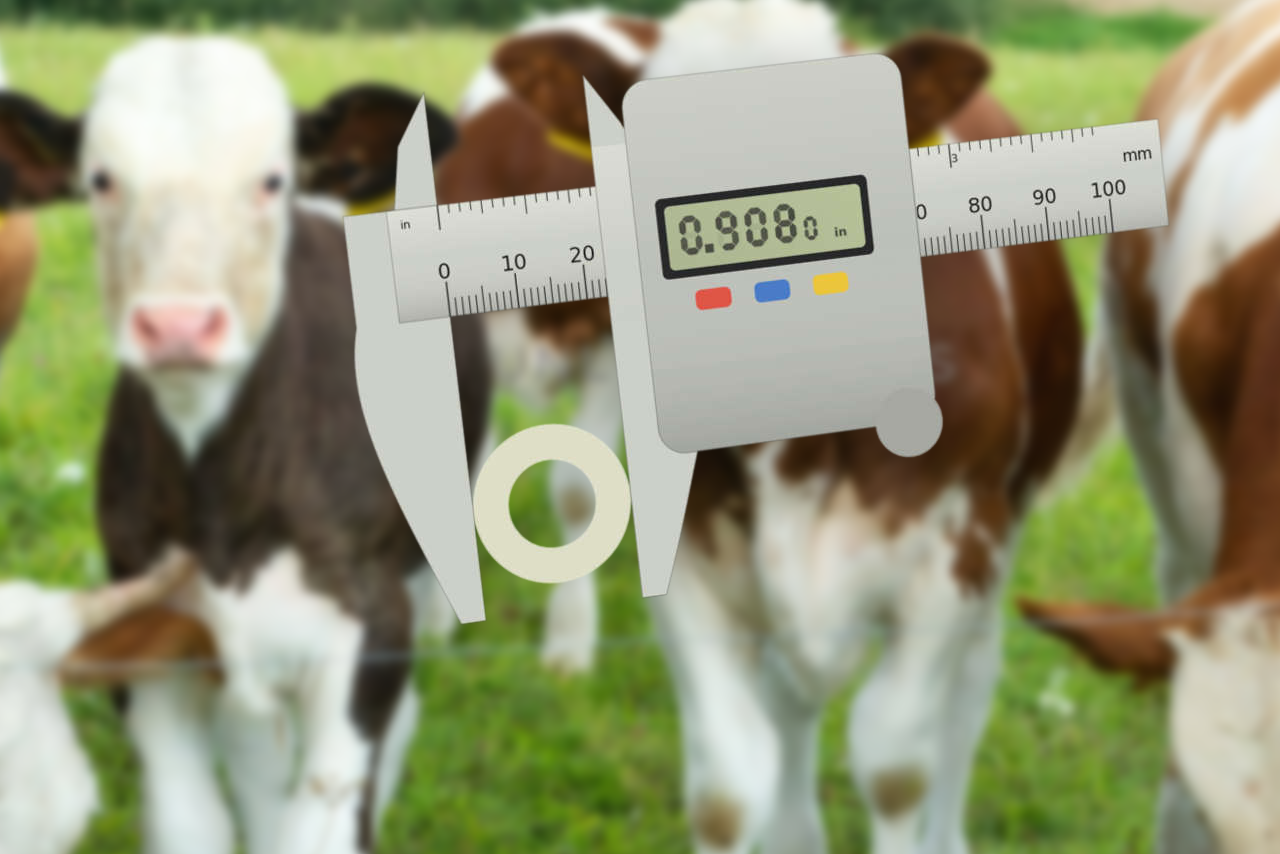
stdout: 0.9080 in
